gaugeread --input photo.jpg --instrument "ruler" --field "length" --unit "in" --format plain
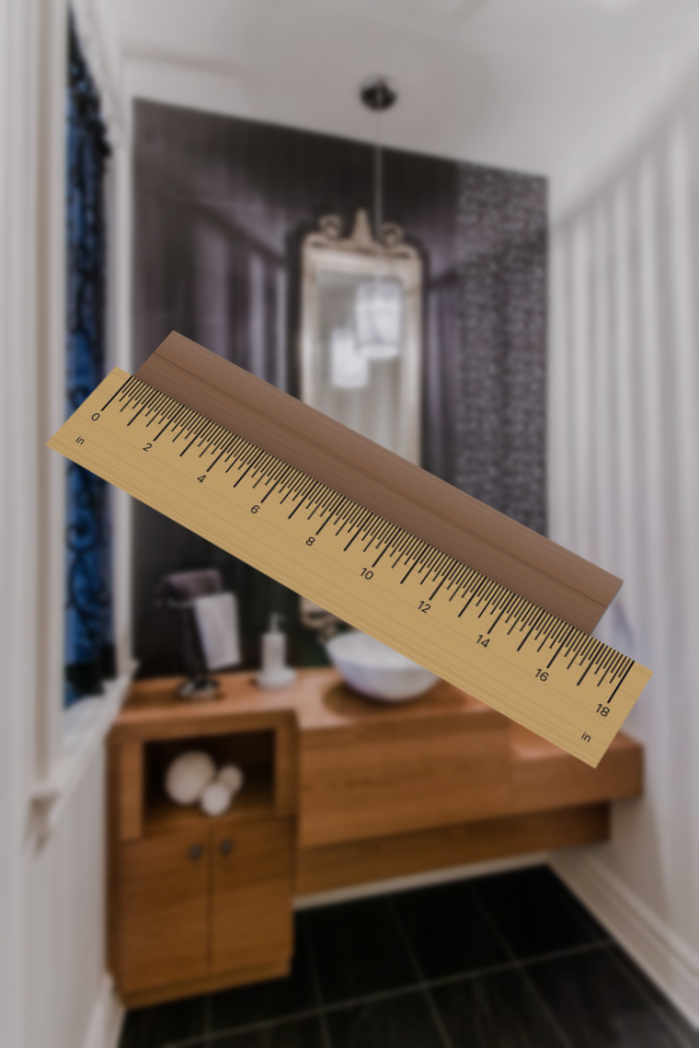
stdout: 16.5 in
